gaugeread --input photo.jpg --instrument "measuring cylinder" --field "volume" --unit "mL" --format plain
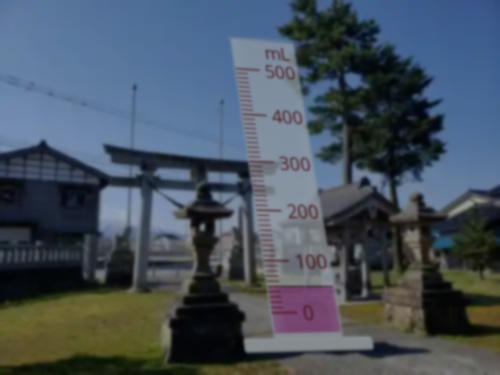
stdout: 50 mL
